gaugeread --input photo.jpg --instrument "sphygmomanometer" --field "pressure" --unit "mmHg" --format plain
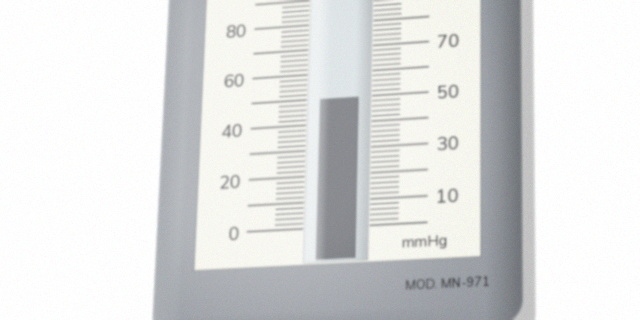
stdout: 50 mmHg
